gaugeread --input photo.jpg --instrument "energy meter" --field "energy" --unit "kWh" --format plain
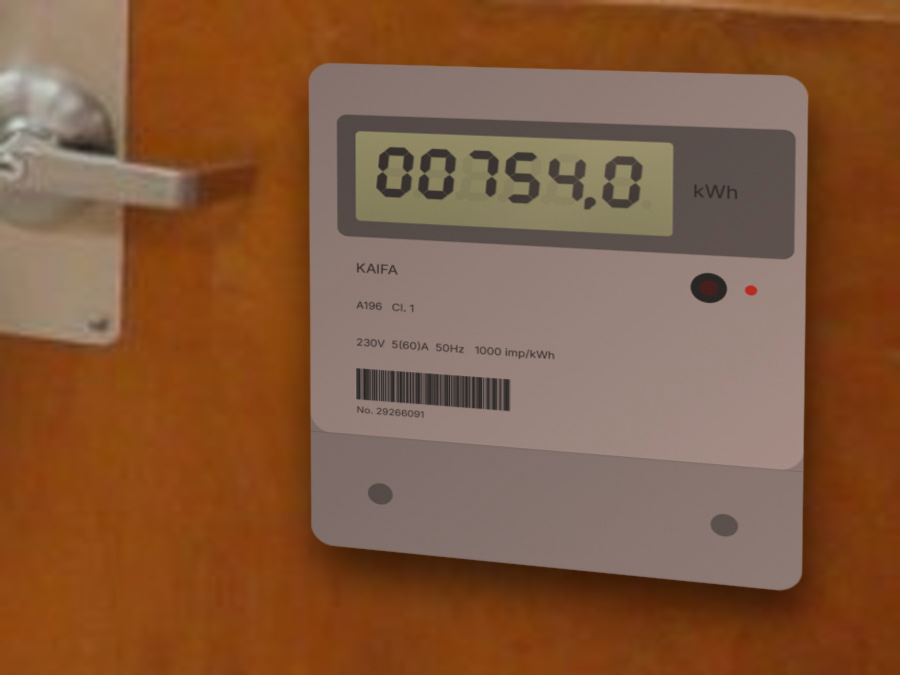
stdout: 754.0 kWh
